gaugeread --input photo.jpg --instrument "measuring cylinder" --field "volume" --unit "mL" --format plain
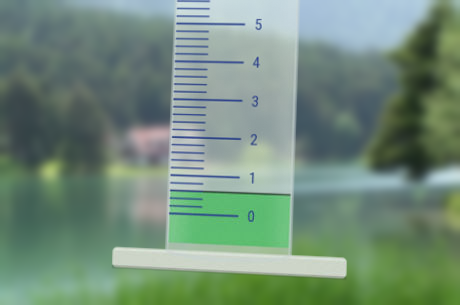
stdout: 0.6 mL
